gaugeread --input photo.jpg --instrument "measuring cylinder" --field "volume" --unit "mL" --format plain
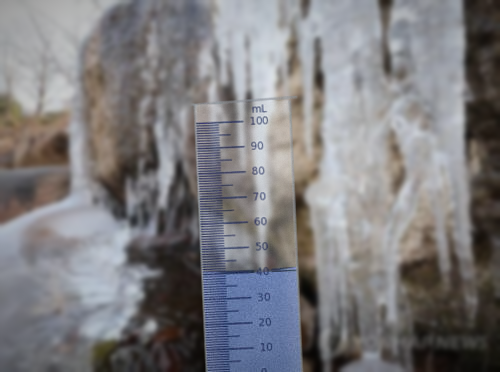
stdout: 40 mL
